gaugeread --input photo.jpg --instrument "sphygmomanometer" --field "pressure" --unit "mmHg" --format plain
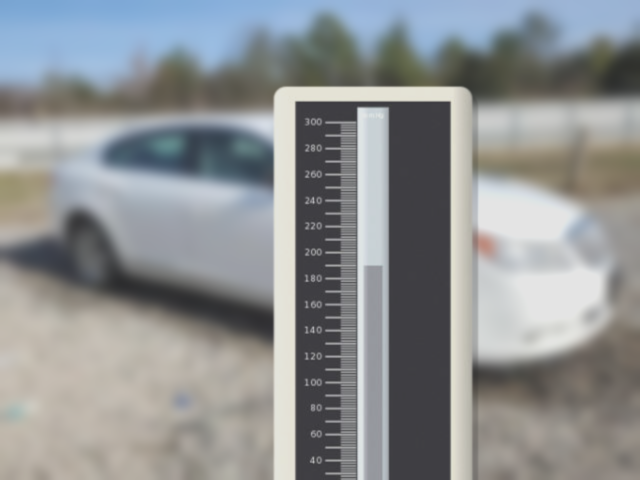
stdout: 190 mmHg
